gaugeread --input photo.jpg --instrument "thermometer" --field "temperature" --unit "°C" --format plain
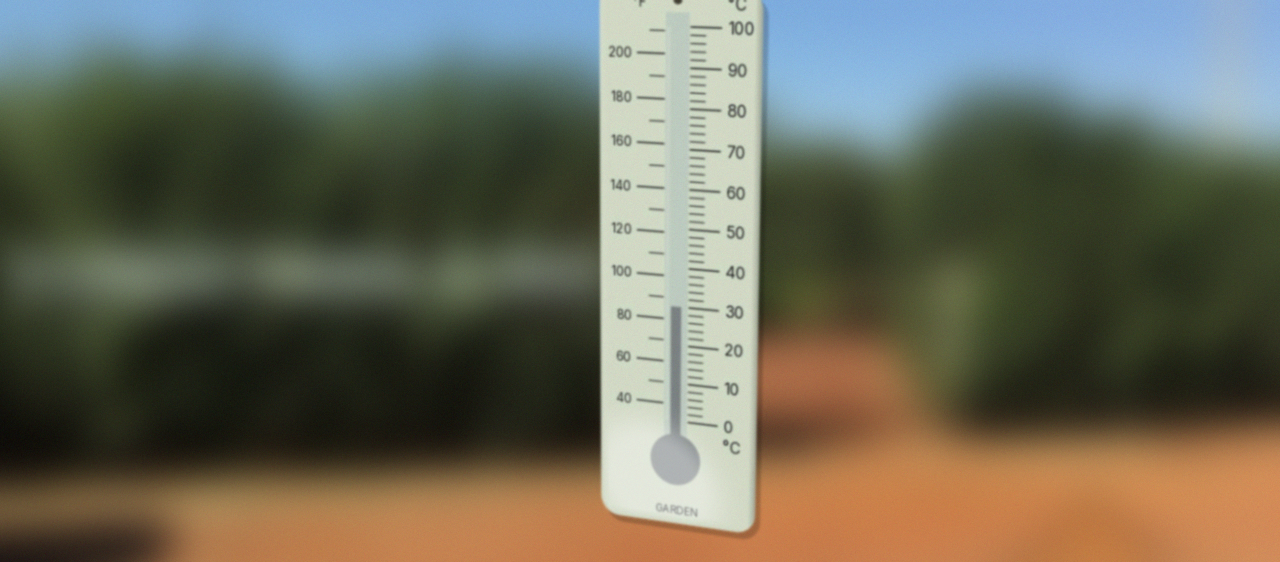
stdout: 30 °C
